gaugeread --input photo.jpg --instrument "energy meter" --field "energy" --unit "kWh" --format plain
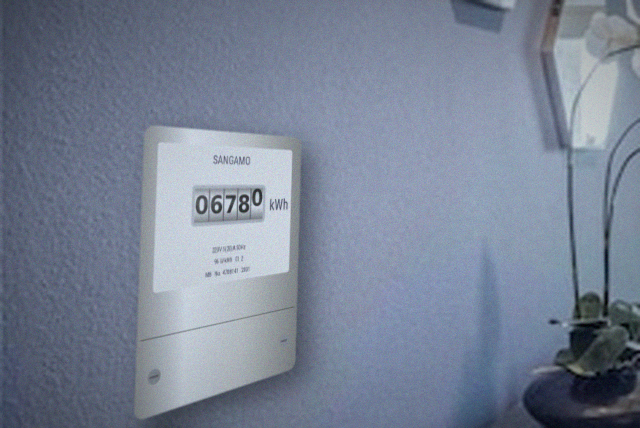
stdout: 6780 kWh
